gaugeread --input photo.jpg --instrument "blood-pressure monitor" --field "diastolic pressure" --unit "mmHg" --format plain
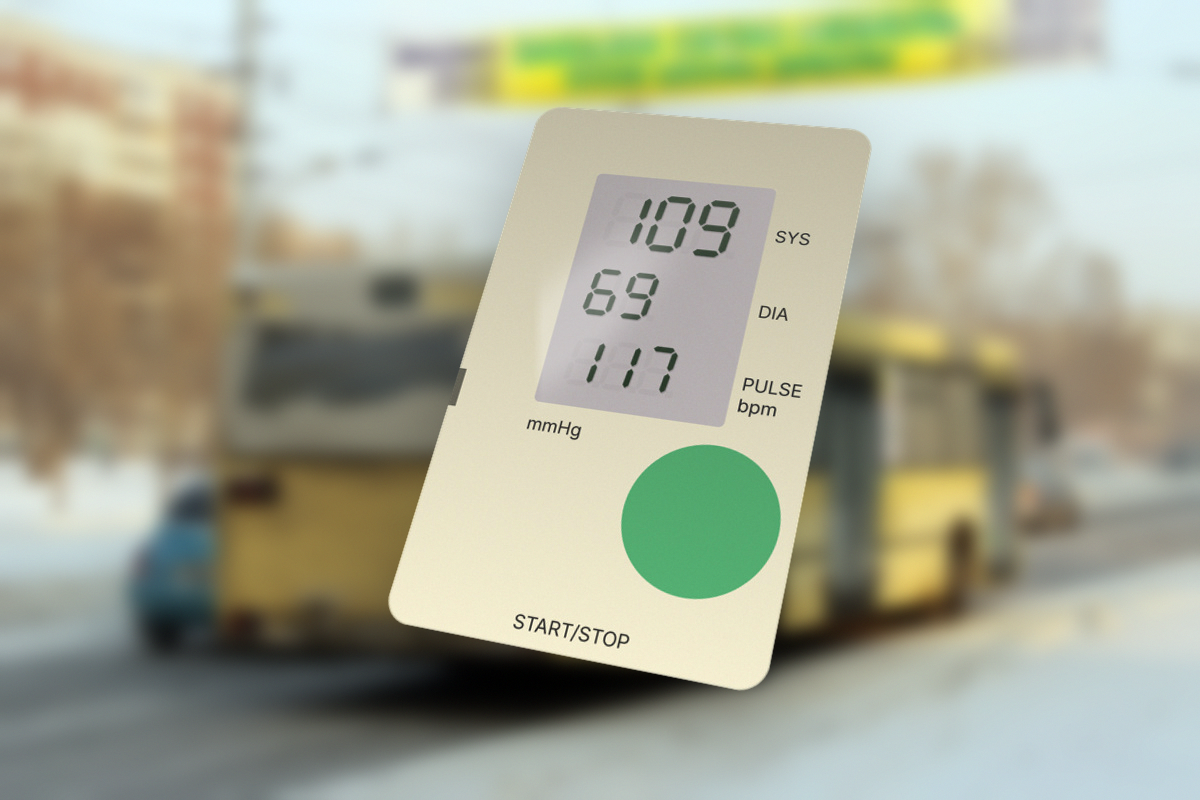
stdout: 69 mmHg
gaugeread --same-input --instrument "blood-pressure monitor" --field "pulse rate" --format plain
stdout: 117 bpm
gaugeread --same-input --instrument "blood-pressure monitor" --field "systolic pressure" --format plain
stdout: 109 mmHg
